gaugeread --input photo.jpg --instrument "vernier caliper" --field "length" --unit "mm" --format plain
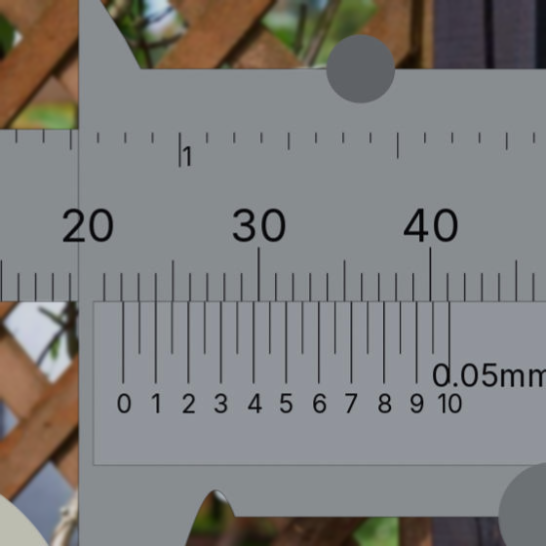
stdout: 22.1 mm
